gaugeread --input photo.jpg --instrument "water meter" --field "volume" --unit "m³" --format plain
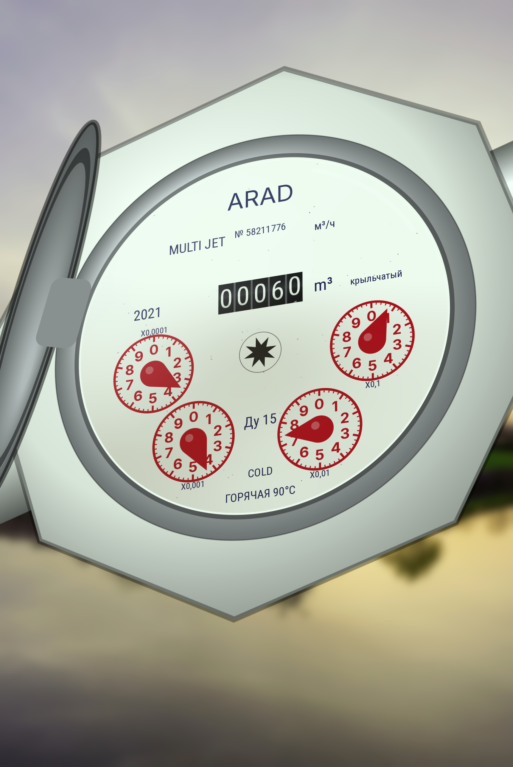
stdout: 60.0743 m³
